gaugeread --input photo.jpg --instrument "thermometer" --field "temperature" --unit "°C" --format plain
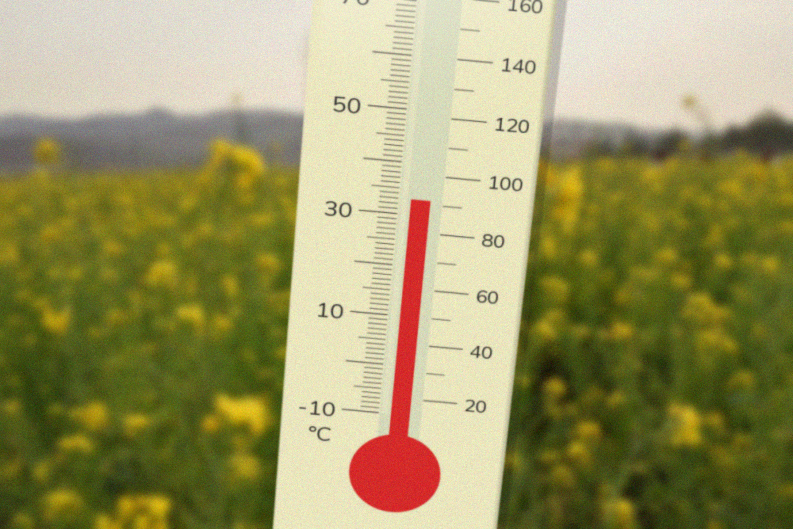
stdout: 33 °C
